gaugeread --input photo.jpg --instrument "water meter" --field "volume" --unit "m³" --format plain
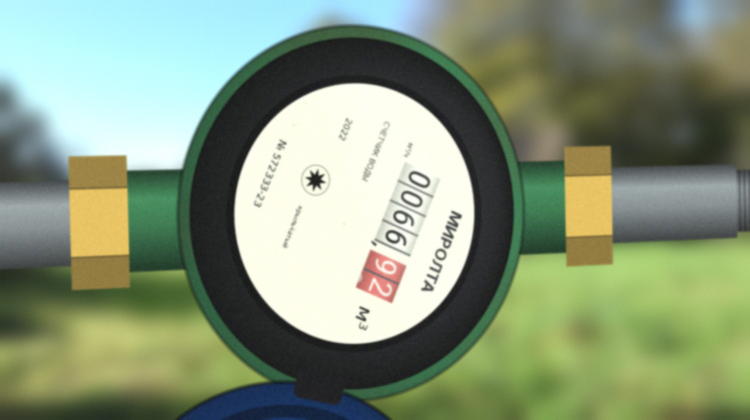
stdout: 66.92 m³
